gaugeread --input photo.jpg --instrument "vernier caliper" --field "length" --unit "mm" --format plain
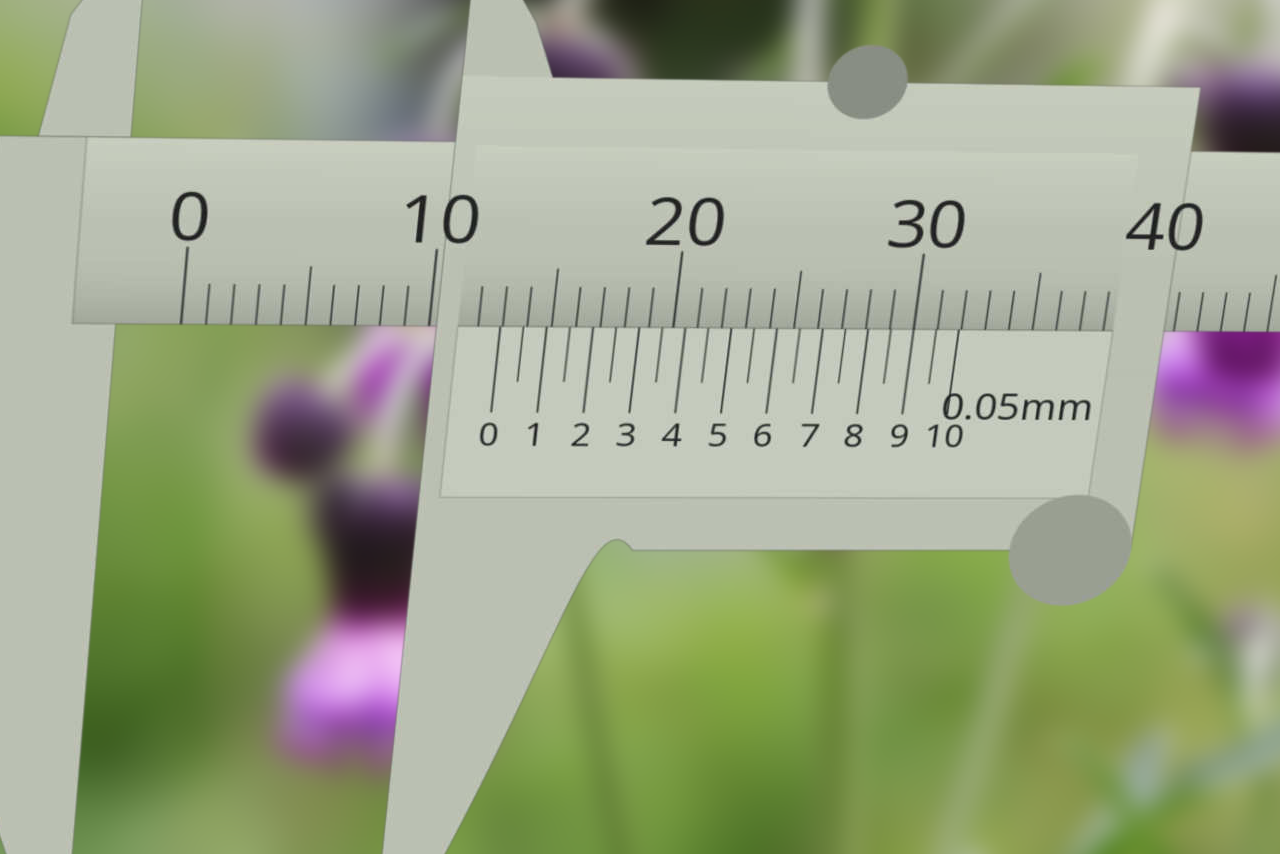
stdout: 12.9 mm
